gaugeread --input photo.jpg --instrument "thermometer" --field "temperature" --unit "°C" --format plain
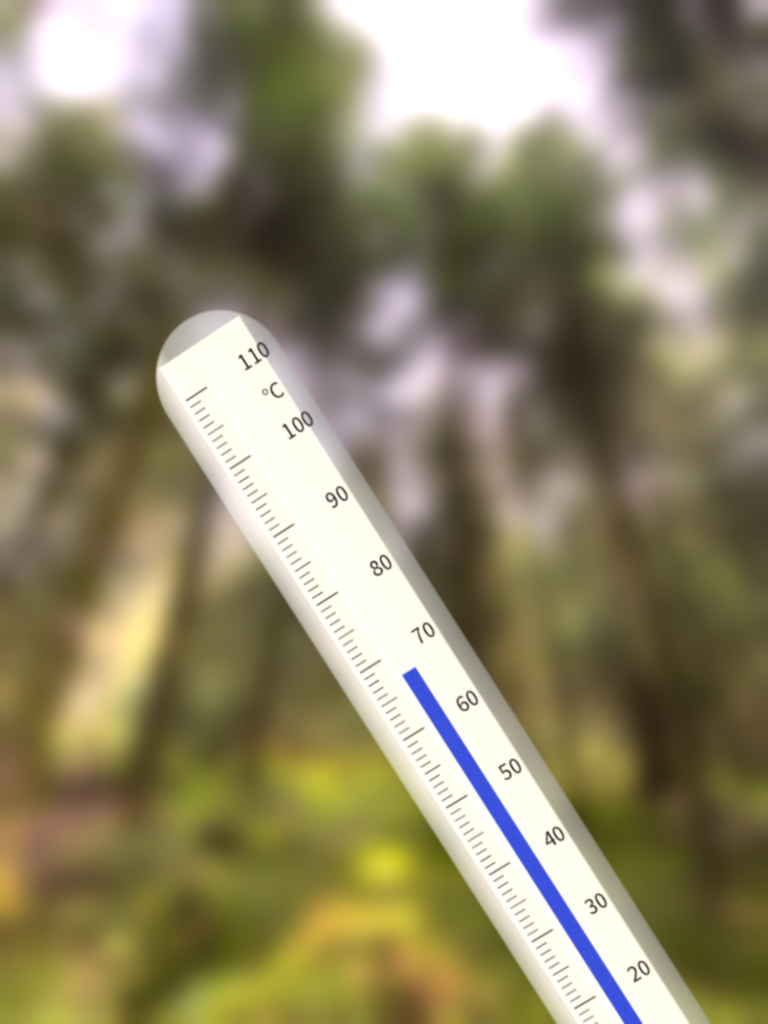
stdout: 67 °C
